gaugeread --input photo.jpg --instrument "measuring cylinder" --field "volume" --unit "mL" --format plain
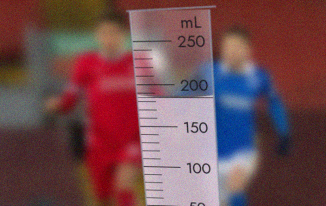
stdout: 185 mL
